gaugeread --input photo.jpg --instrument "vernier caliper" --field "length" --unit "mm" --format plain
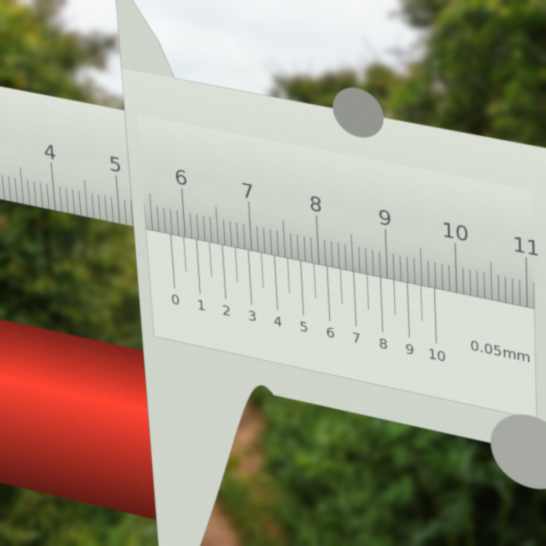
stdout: 57.8 mm
